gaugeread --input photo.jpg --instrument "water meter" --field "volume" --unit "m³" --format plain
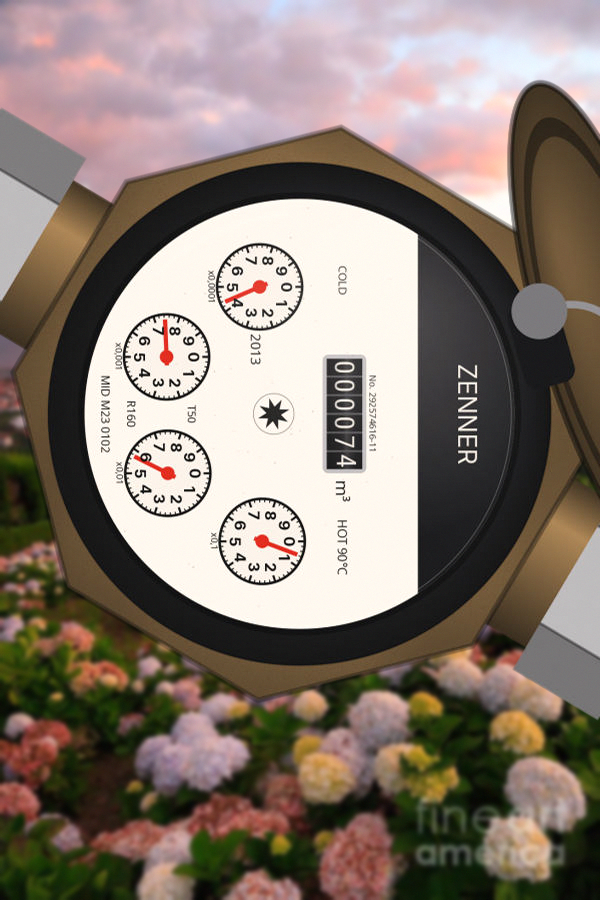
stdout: 74.0574 m³
